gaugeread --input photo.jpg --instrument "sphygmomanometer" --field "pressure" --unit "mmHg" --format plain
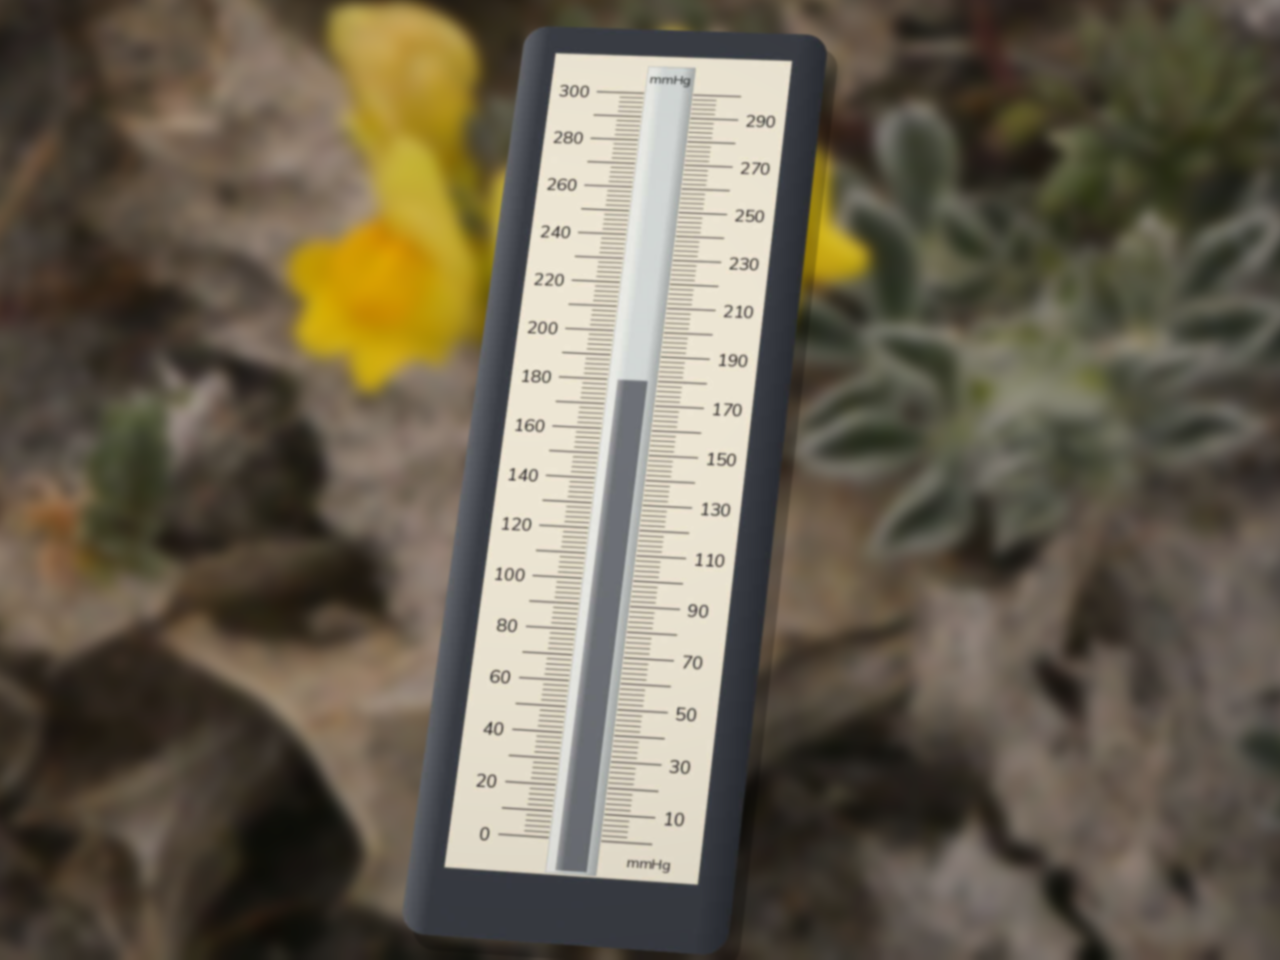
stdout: 180 mmHg
